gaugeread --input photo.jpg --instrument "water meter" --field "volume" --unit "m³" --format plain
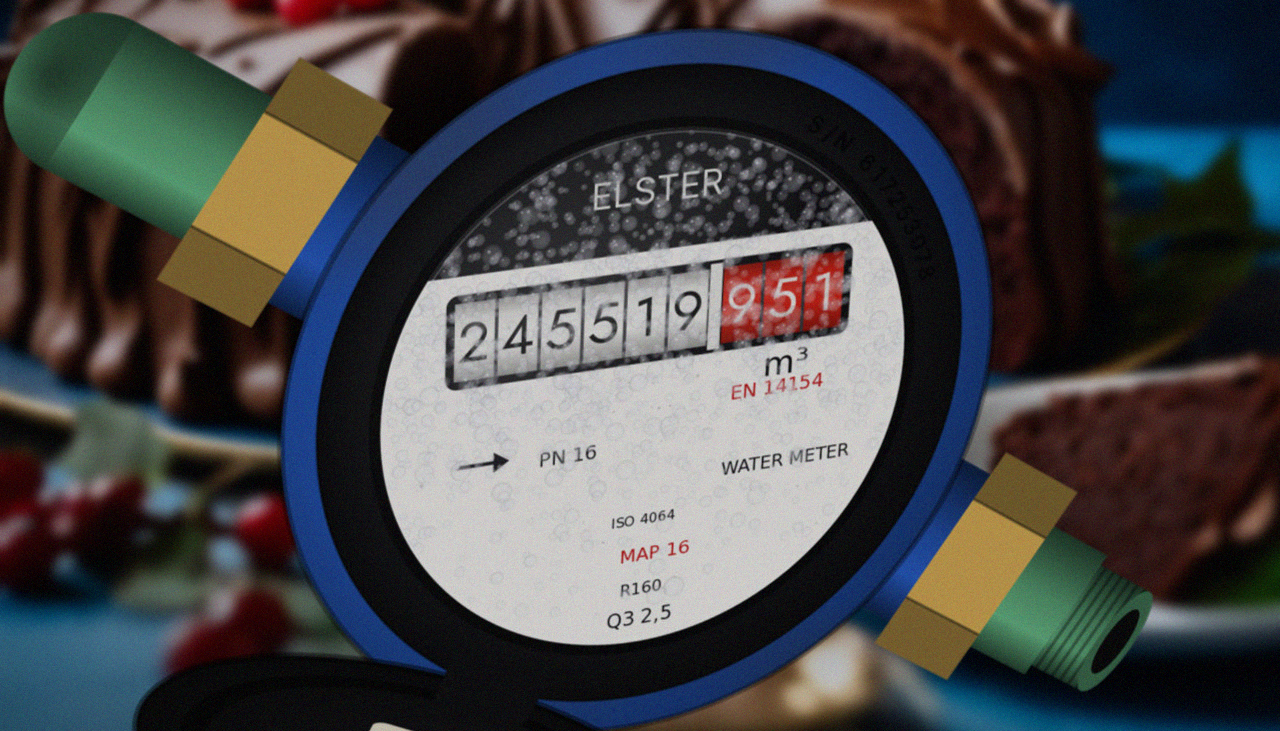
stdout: 245519.951 m³
